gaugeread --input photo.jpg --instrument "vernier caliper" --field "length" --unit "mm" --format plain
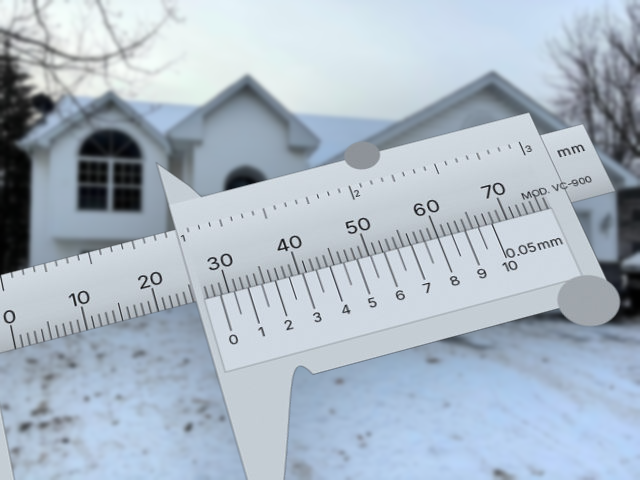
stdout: 28.8 mm
